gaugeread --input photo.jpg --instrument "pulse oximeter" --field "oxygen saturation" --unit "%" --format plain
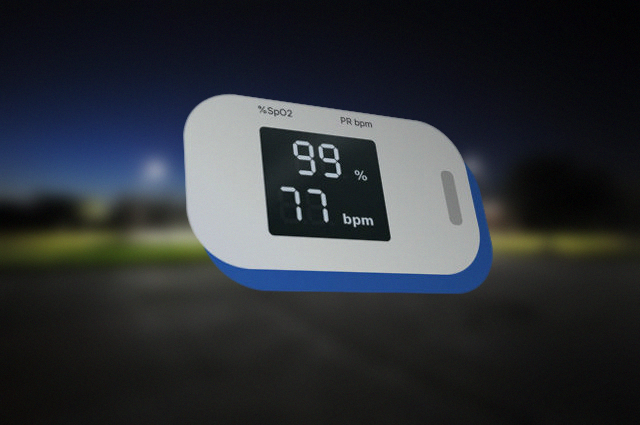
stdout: 99 %
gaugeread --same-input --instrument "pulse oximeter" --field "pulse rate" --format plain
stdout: 77 bpm
